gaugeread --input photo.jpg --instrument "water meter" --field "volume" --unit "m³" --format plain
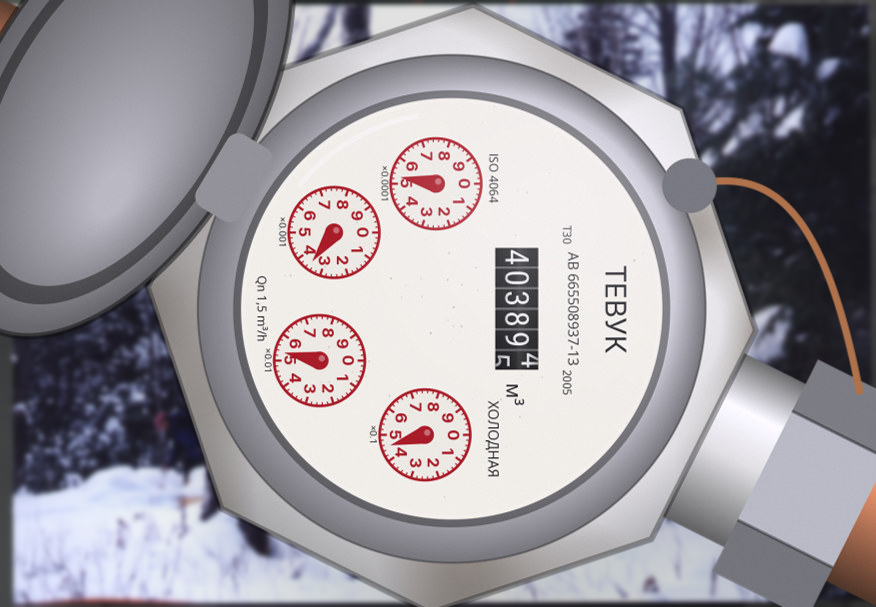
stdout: 403894.4535 m³
